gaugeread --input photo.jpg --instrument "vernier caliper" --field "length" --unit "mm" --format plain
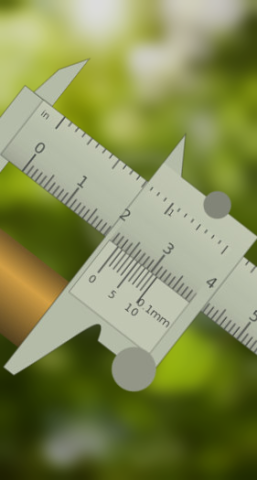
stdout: 22.4 mm
